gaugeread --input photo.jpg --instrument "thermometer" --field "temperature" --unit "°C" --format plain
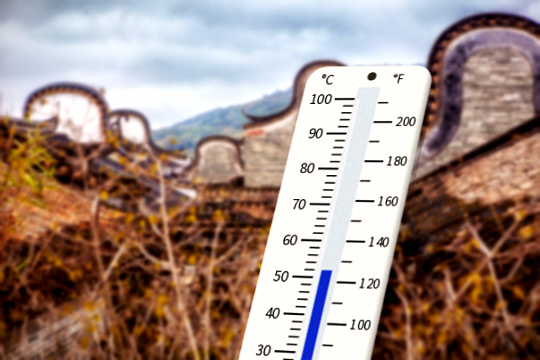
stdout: 52 °C
